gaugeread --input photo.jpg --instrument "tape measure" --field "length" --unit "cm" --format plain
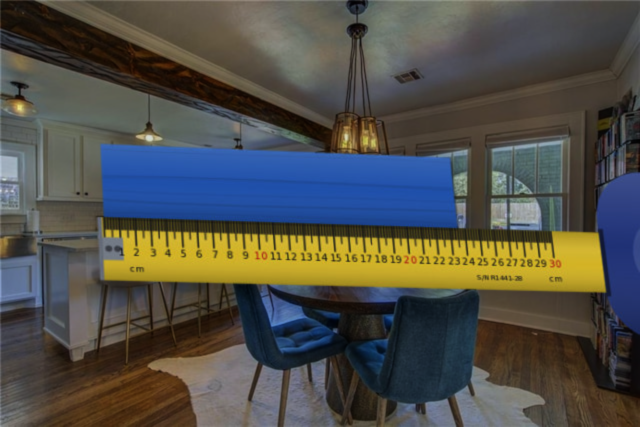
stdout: 23.5 cm
